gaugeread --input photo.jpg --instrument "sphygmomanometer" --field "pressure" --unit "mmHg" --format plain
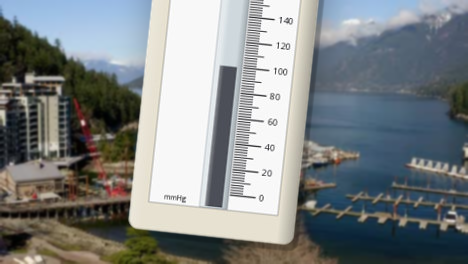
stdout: 100 mmHg
